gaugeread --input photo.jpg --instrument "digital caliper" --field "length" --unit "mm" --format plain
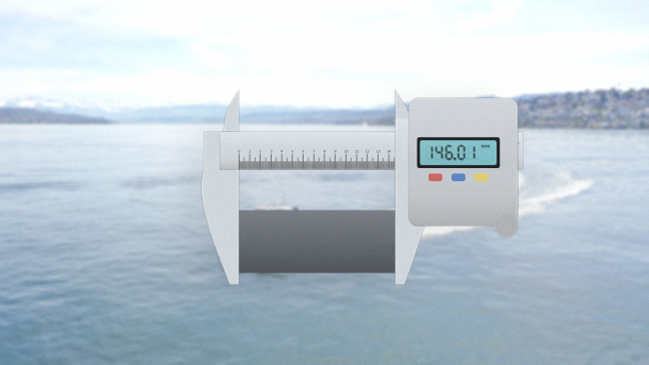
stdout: 146.01 mm
